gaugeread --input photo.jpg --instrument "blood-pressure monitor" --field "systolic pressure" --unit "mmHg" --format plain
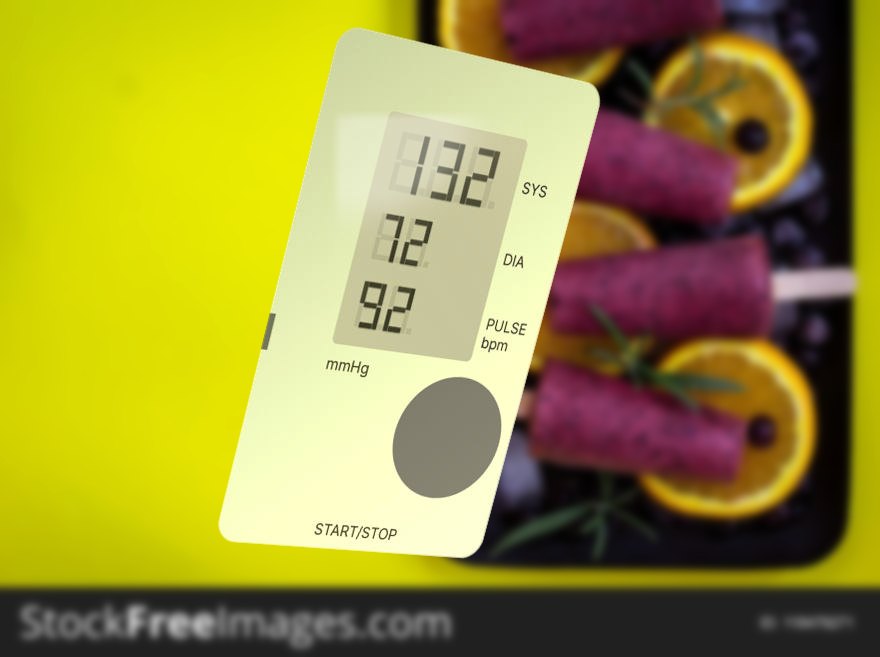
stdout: 132 mmHg
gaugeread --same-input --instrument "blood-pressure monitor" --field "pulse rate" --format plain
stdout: 92 bpm
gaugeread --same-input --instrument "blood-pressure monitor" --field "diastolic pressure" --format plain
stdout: 72 mmHg
